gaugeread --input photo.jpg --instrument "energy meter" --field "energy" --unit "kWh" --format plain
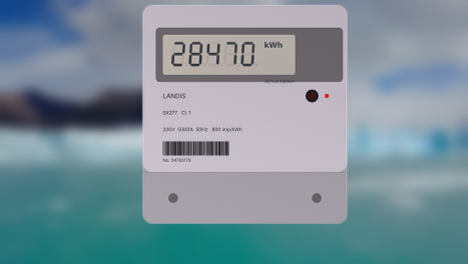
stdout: 28470 kWh
